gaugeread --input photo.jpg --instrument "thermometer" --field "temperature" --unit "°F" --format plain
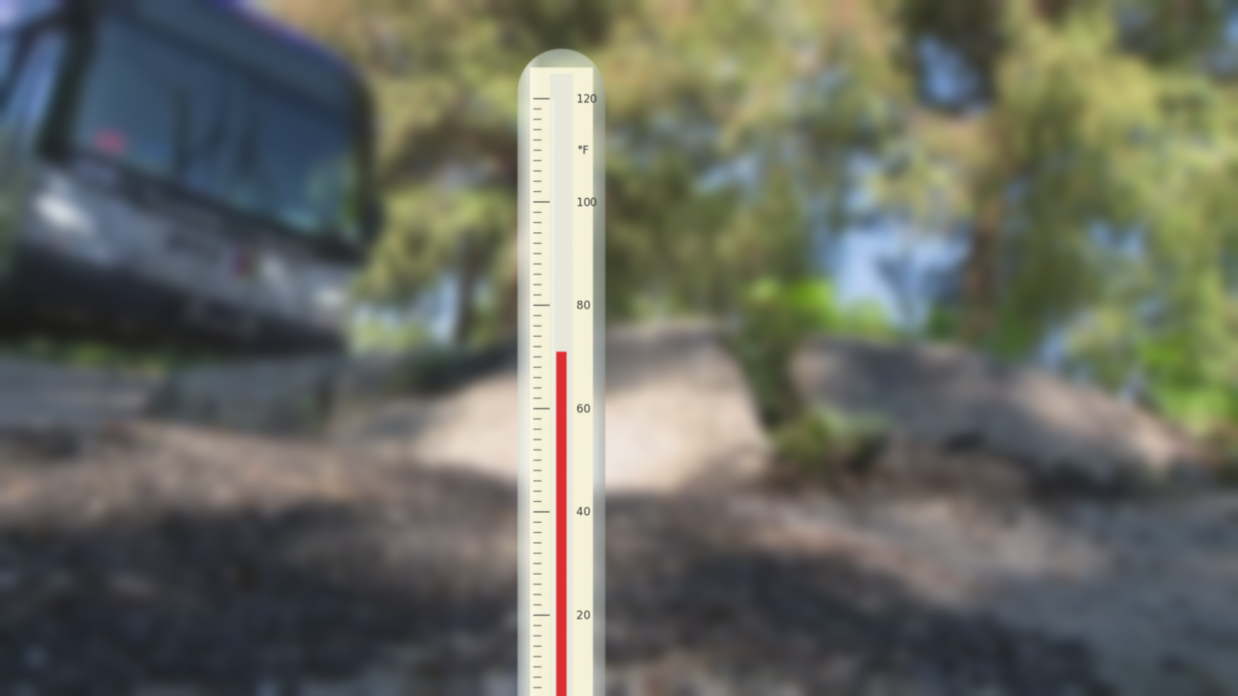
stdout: 71 °F
